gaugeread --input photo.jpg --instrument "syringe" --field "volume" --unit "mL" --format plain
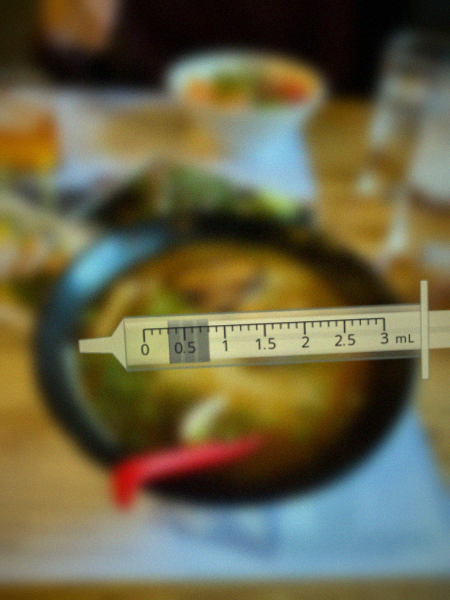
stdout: 0.3 mL
